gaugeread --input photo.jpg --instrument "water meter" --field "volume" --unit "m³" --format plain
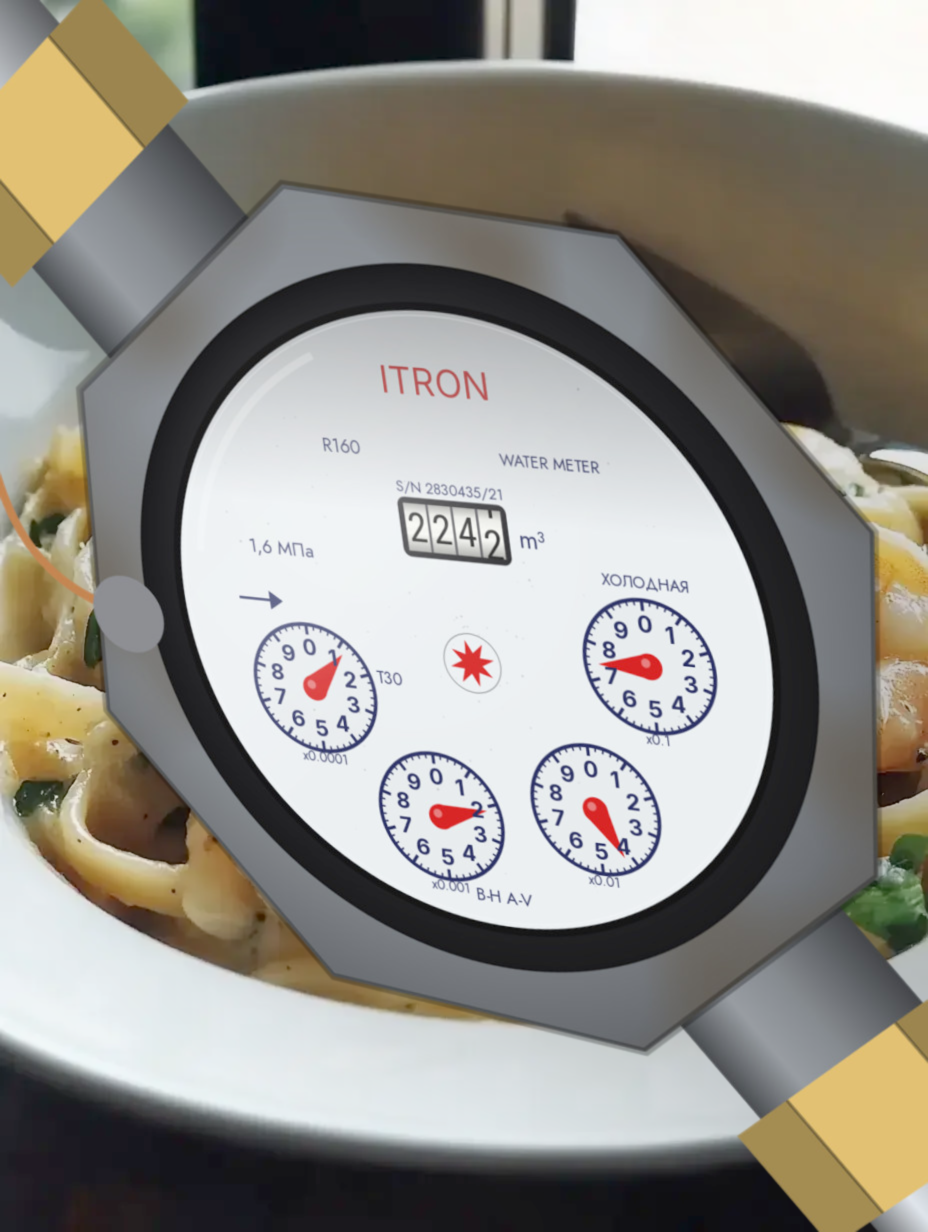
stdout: 2241.7421 m³
